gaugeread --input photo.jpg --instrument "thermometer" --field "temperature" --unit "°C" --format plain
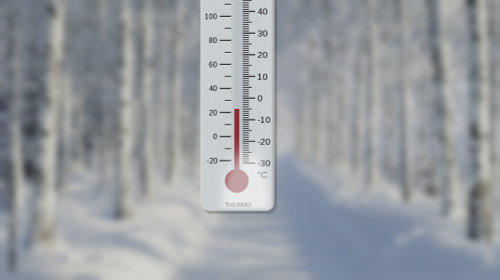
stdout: -5 °C
